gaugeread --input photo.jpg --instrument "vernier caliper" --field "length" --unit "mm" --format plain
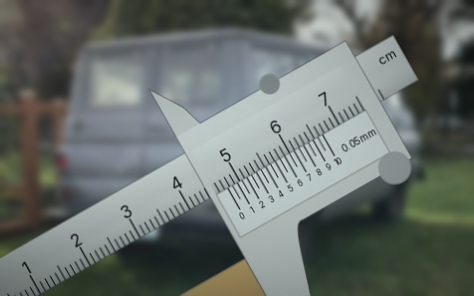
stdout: 47.6 mm
